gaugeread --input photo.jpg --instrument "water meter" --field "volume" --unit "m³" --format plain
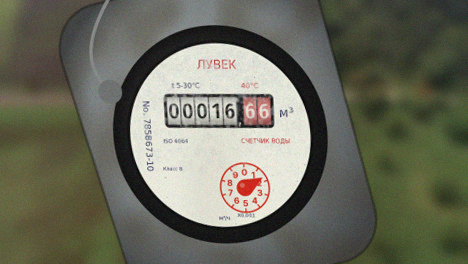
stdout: 16.661 m³
